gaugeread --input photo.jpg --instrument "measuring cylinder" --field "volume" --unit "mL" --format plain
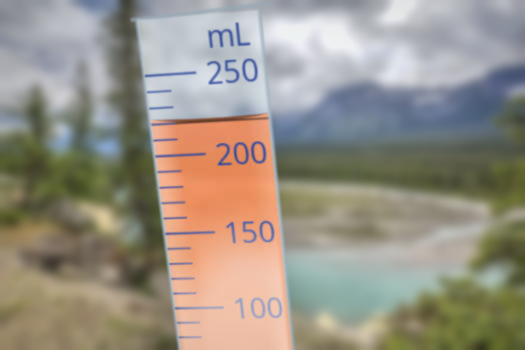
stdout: 220 mL
